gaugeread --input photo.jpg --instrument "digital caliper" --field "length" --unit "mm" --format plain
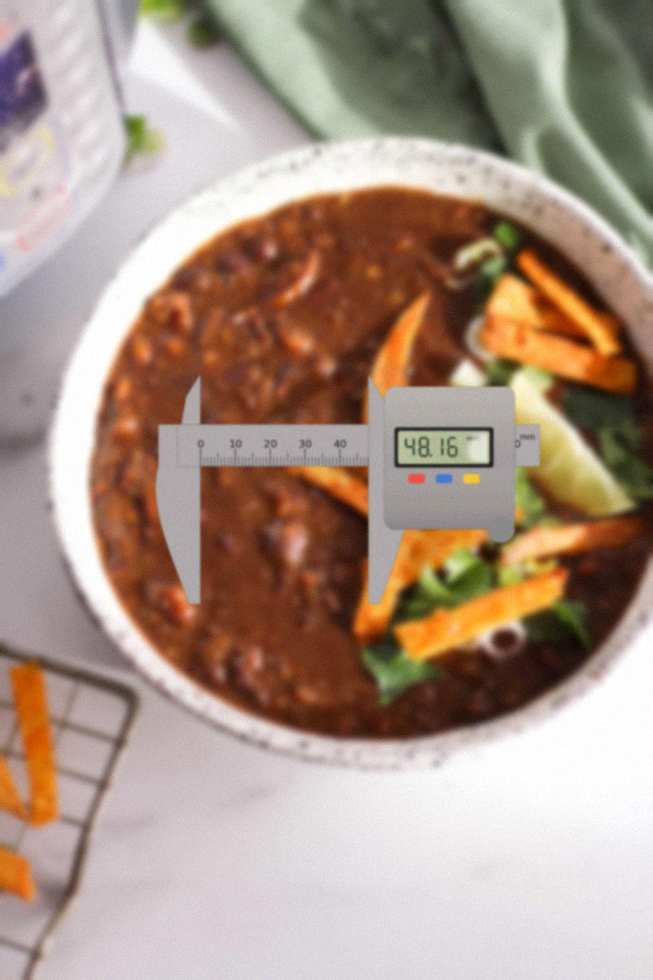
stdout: 48.16 mm
